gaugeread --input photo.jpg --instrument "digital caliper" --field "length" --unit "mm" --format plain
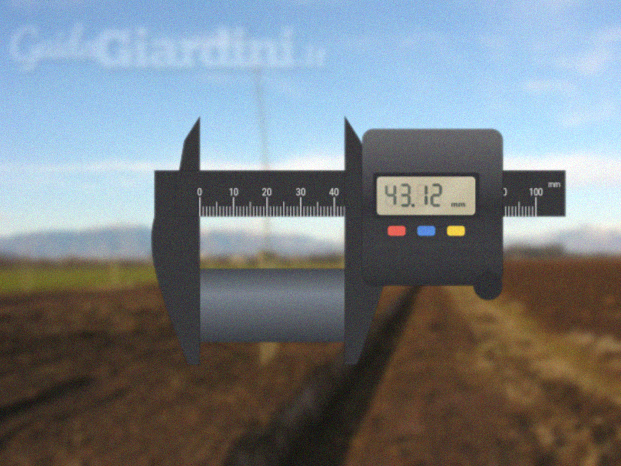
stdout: 43.12 mm
